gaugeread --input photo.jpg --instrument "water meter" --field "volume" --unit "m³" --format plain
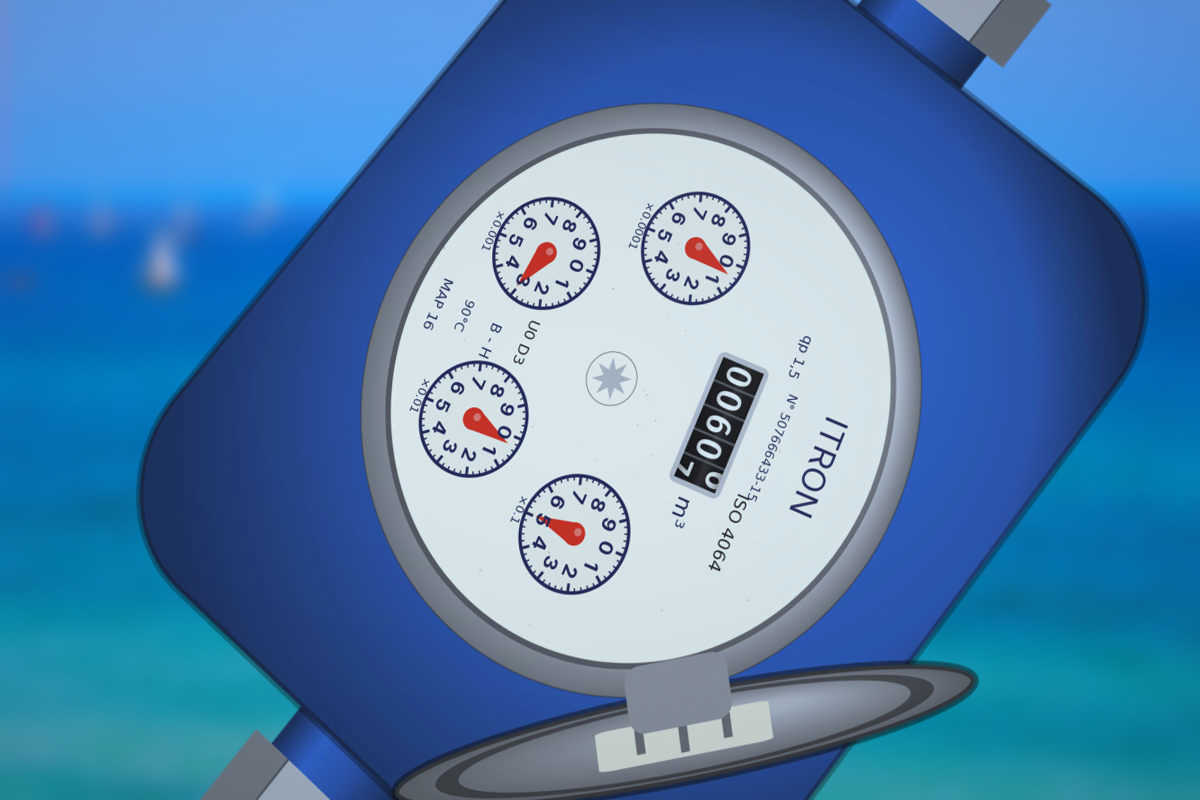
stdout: 606.5030 m³
